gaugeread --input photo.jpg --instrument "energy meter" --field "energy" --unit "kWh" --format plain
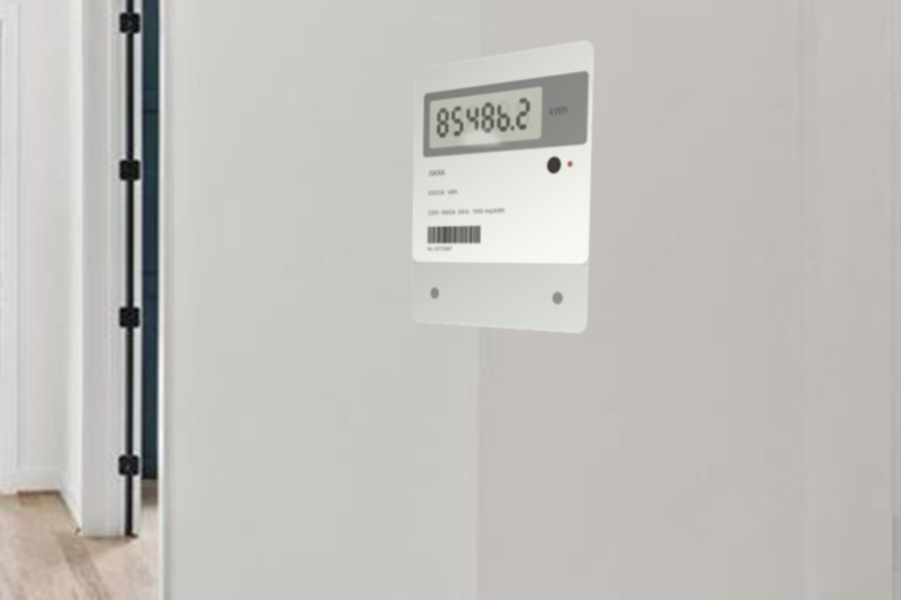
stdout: 85486.2 kWh
